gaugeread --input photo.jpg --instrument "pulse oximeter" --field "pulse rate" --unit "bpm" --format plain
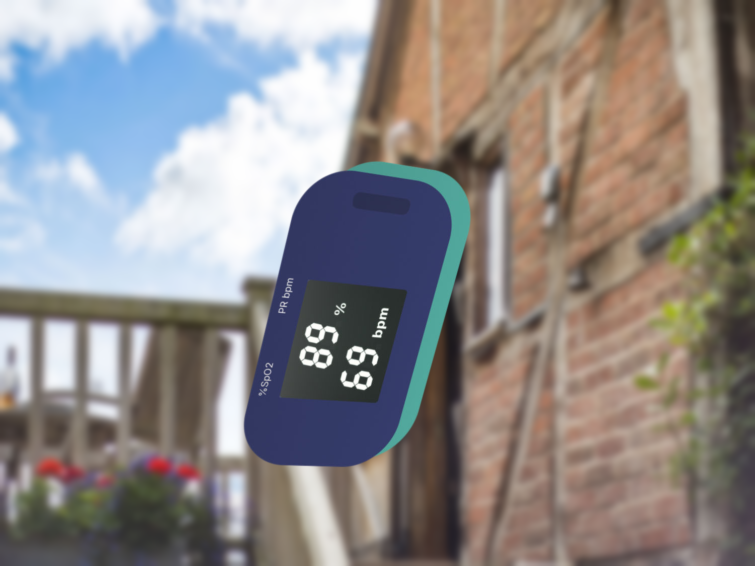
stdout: 69 bpm
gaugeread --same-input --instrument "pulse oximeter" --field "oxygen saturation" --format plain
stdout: 89 %
